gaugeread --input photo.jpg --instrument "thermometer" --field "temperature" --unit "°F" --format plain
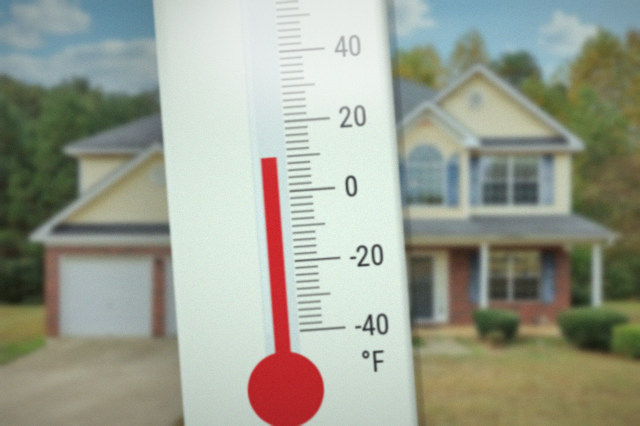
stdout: 10 °F
